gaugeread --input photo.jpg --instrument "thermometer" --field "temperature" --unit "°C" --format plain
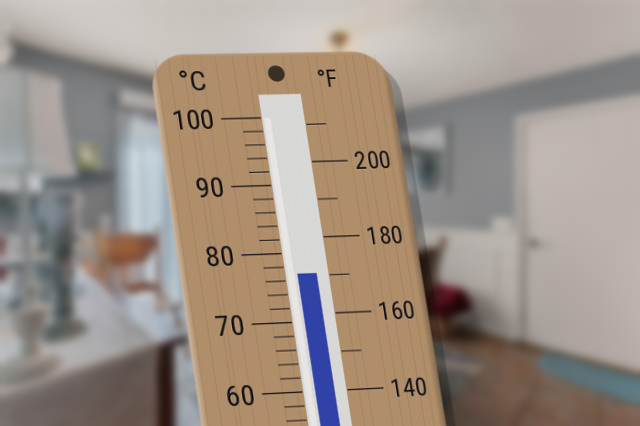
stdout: 77 °C
